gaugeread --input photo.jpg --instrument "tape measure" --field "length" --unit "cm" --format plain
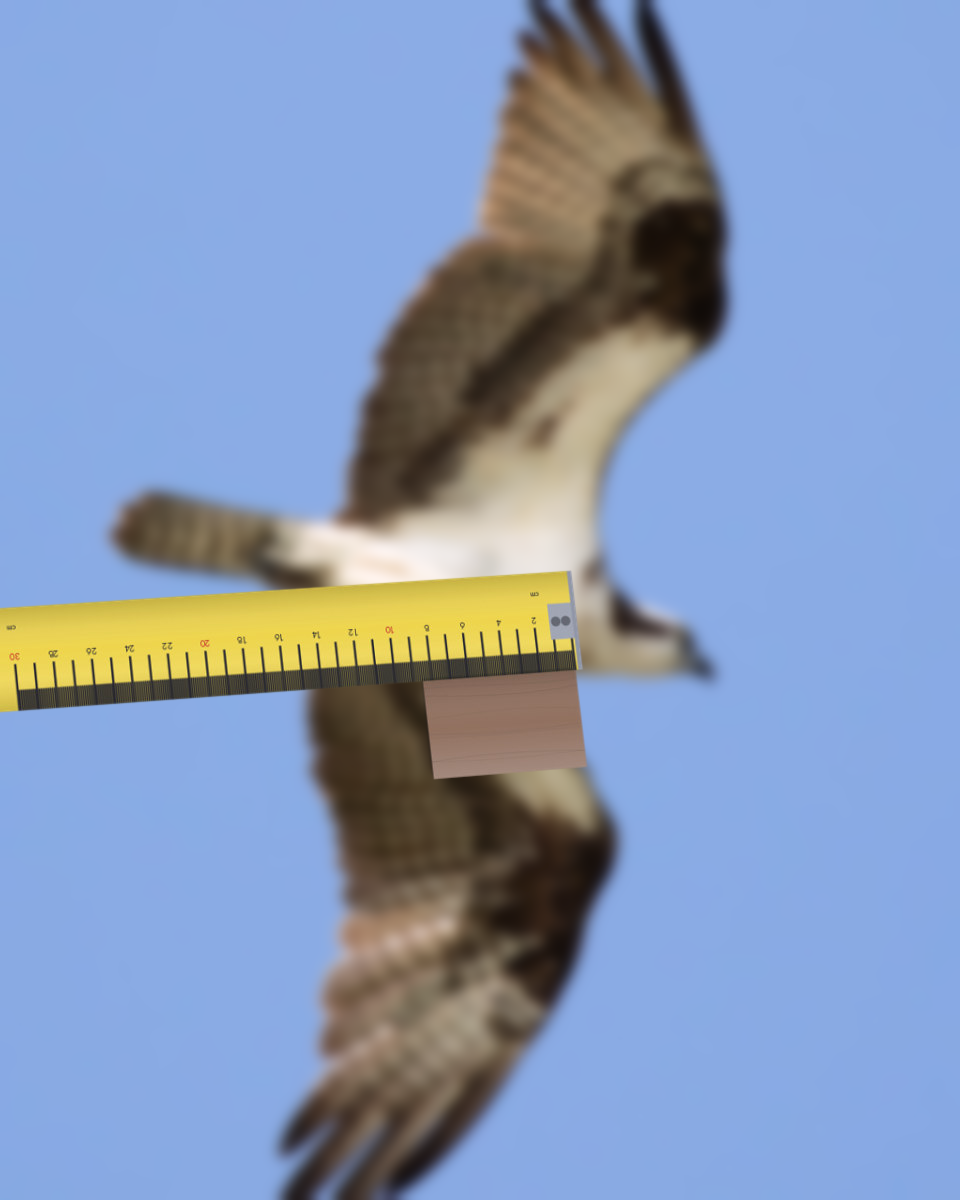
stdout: 8.5 cm
